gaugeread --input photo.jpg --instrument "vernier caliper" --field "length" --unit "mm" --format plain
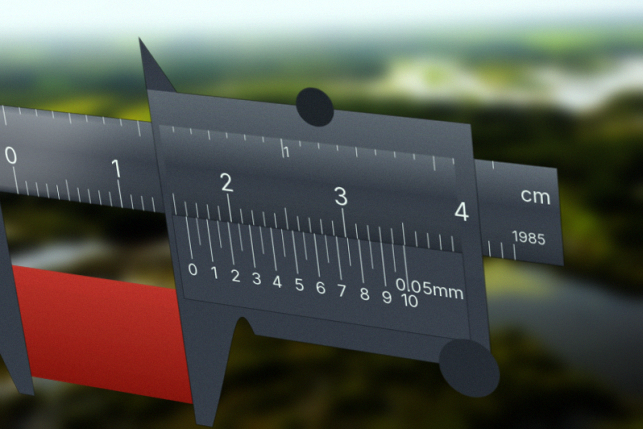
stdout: 15.9 mm
